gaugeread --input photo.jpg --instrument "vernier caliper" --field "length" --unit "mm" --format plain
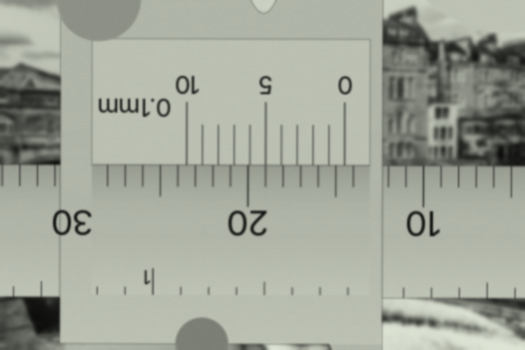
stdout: 14.5 mm
